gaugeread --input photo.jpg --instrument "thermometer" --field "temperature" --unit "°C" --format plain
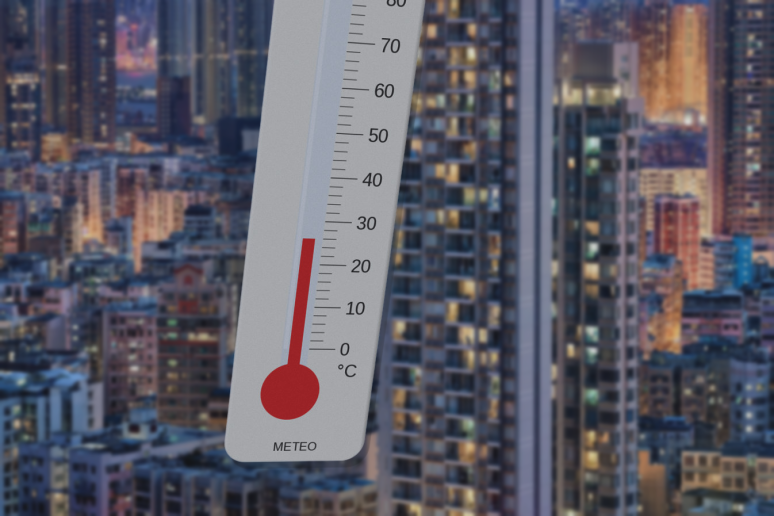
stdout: 26 °C
